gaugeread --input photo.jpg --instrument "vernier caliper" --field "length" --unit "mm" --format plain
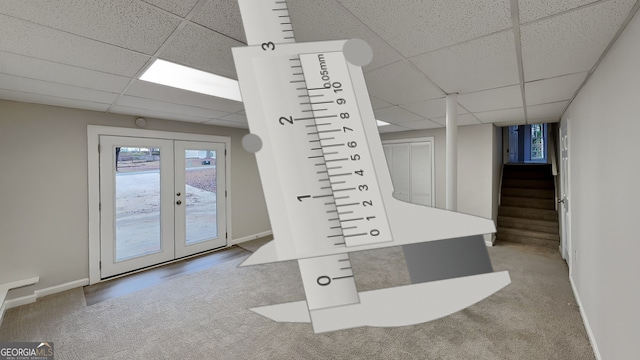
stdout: 4.8 mm
